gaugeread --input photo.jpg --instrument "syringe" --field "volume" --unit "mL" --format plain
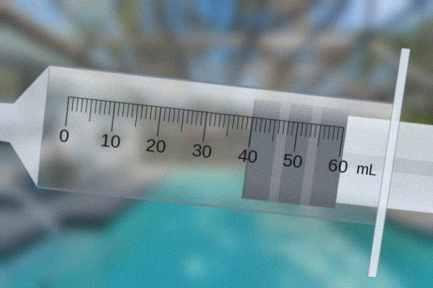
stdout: 40 mL
